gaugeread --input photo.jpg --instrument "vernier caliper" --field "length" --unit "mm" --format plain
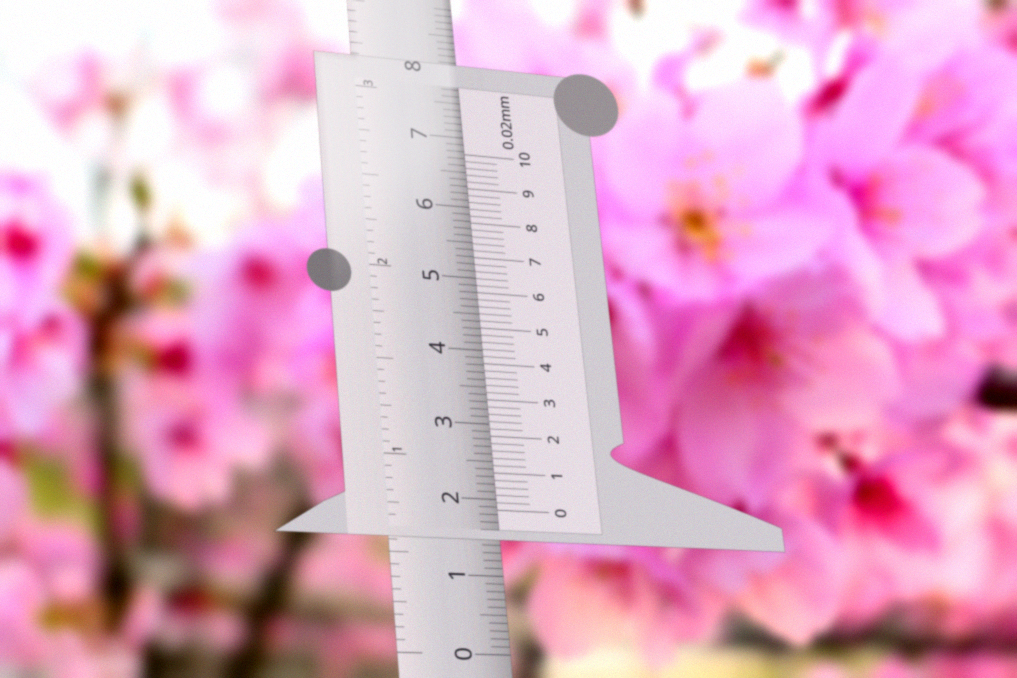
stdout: 18.6 mm
